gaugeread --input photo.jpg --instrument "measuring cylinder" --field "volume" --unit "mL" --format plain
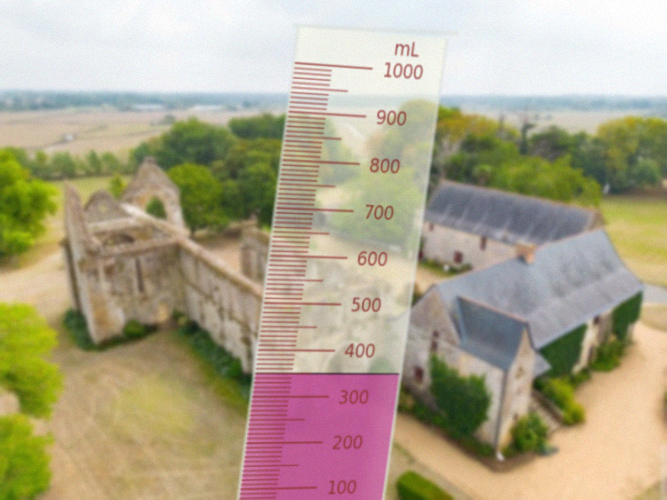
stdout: 350 mL
